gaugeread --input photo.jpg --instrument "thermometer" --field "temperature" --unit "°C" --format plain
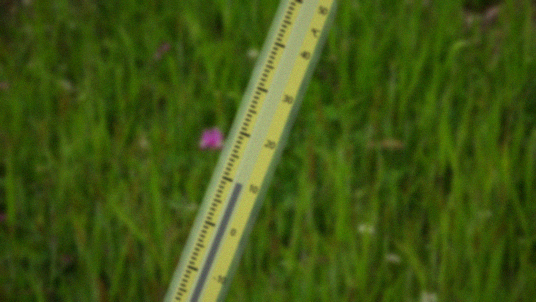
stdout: 10 °C
